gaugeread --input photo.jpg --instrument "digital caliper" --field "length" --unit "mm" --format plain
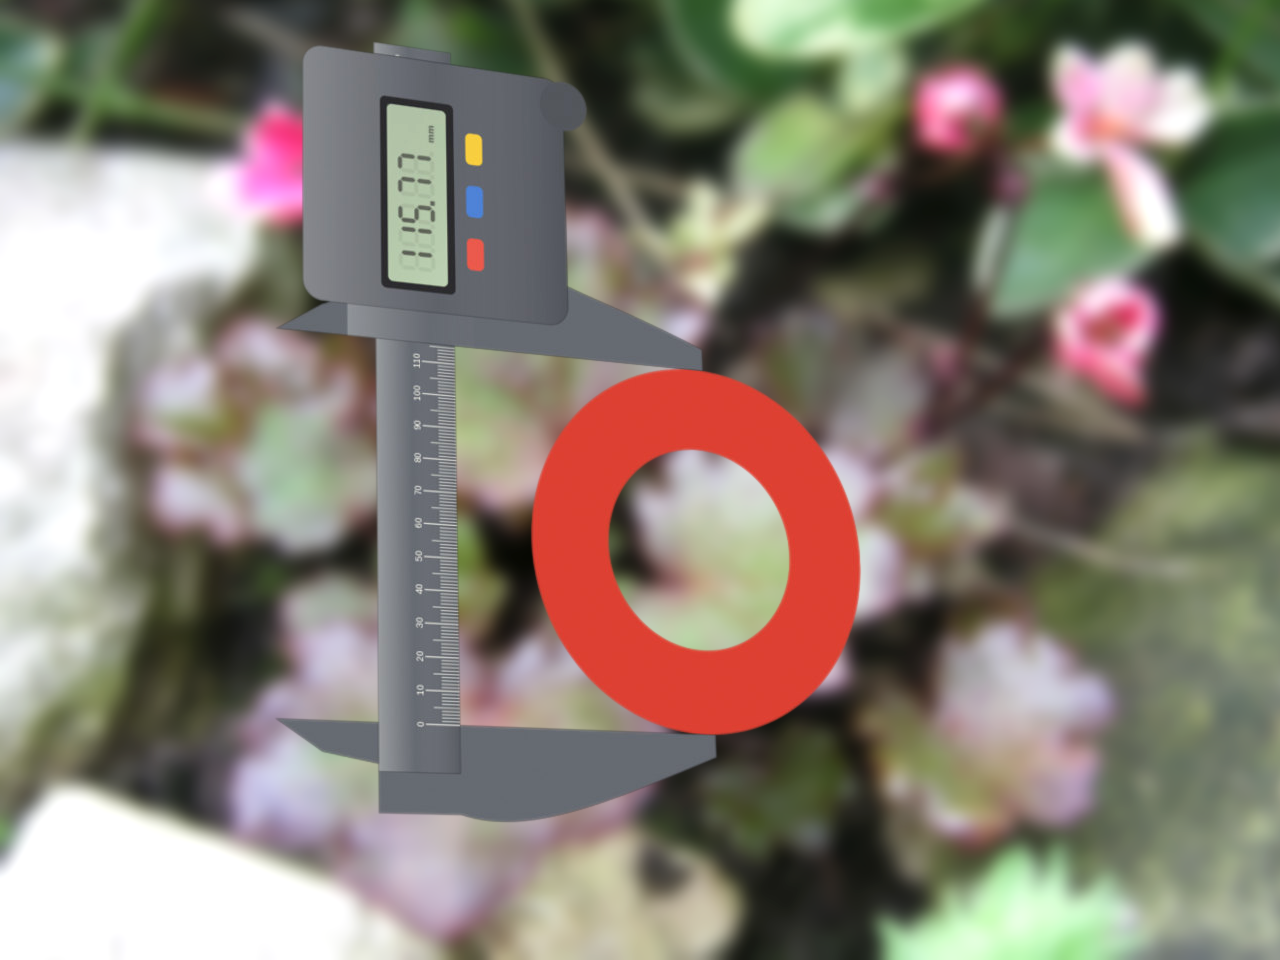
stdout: 115.77 mm
